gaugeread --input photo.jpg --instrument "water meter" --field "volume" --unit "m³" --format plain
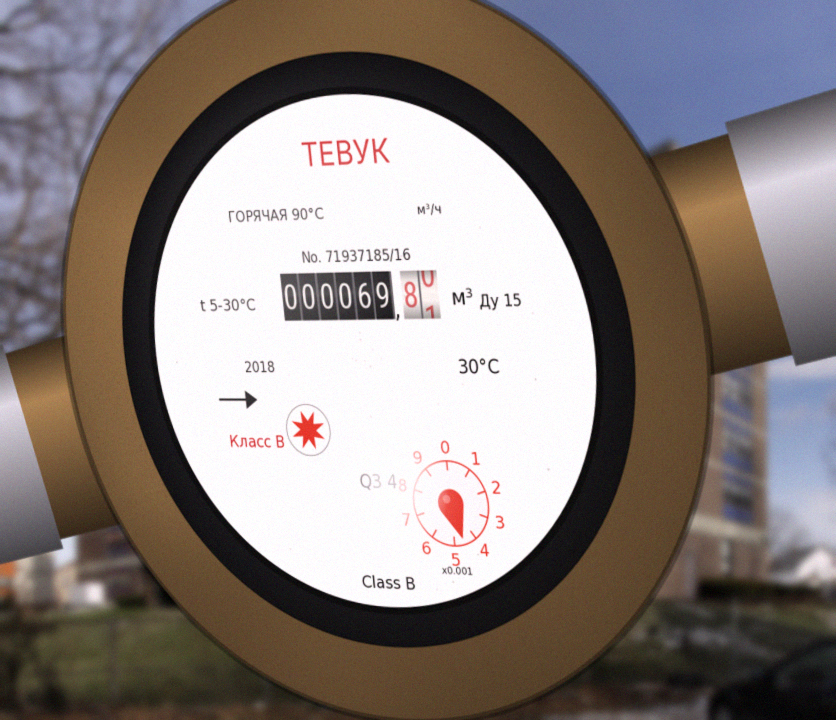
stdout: 69.804 m³
